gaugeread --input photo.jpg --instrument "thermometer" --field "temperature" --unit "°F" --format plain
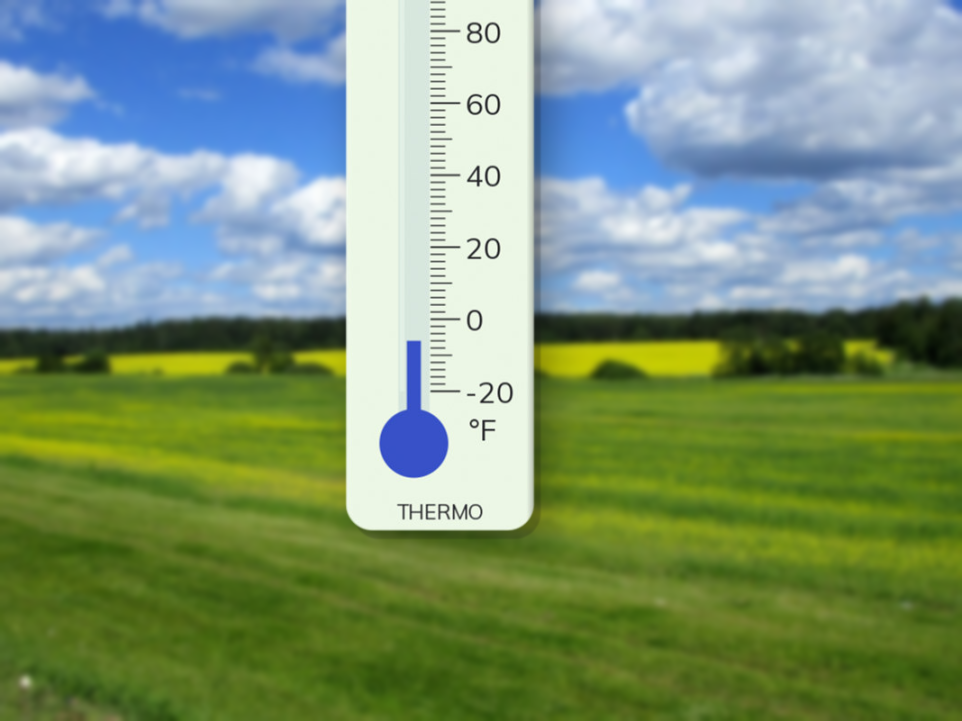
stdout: -6 °F
